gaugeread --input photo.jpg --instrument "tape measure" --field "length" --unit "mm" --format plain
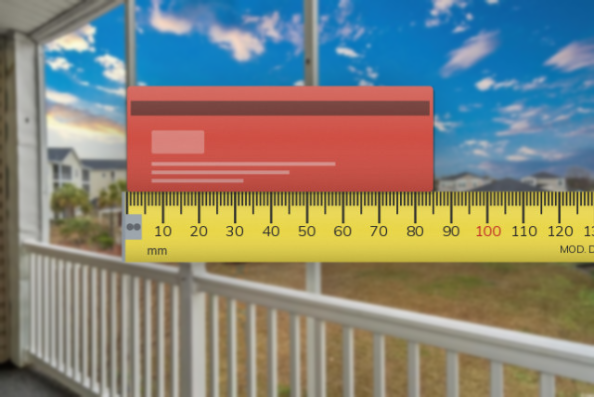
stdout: 85 mm
